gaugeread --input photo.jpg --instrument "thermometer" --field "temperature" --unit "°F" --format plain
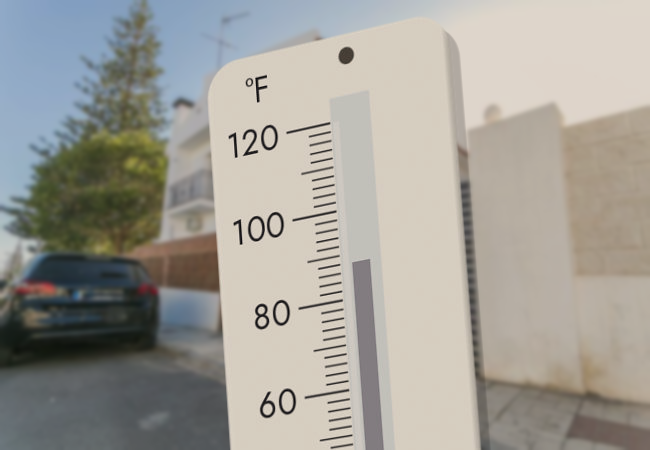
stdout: 88 °F
